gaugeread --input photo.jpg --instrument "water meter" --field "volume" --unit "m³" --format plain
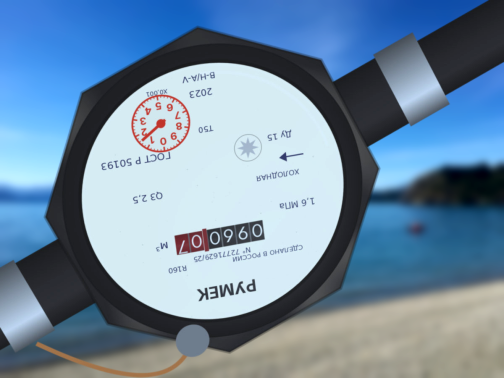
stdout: 960.071 m³
